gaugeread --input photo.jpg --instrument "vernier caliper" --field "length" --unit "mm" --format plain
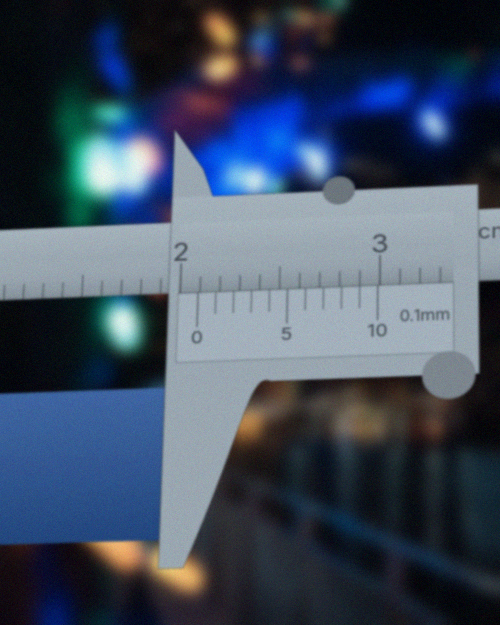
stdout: 20.9 mm
